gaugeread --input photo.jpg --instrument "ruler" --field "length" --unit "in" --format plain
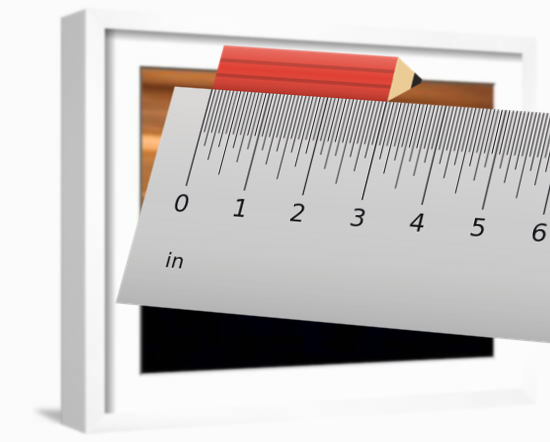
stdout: 3.5 in
